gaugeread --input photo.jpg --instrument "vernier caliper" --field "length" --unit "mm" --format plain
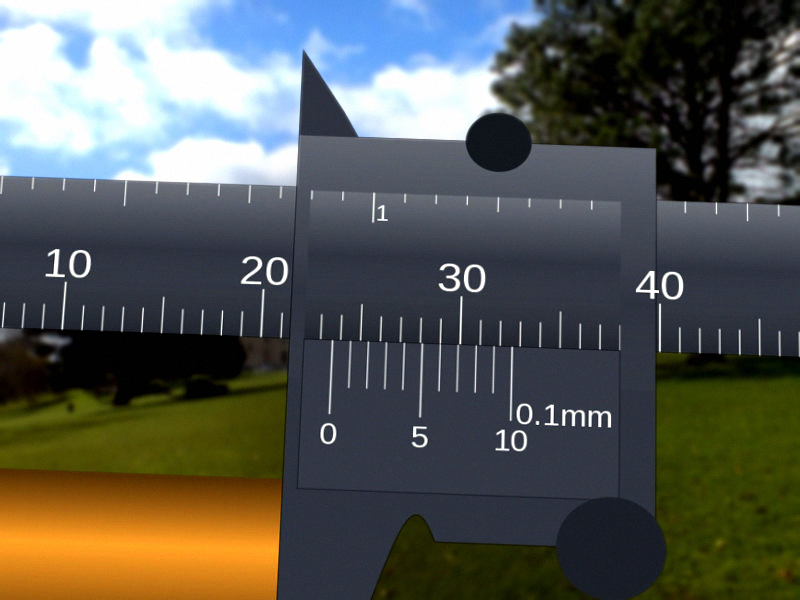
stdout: 23.6 mm
